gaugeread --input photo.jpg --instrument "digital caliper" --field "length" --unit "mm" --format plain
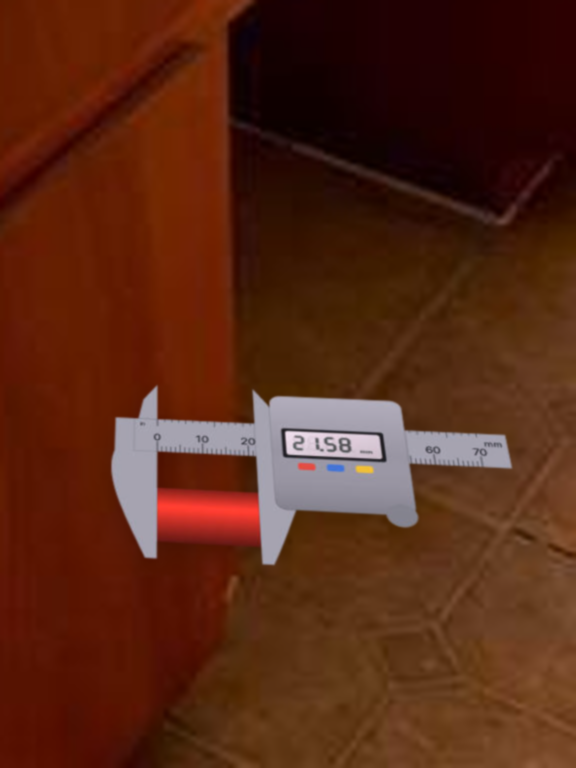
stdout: 21.58 mm
